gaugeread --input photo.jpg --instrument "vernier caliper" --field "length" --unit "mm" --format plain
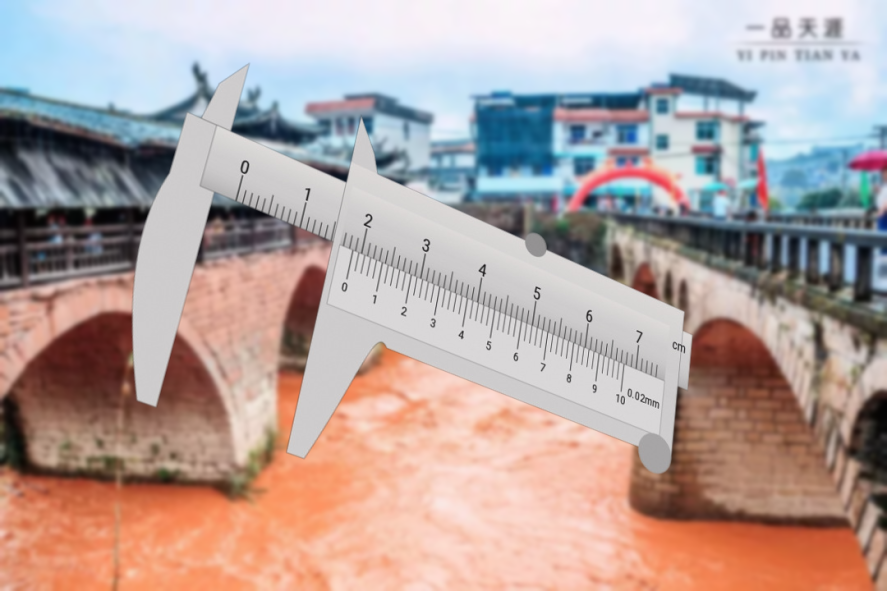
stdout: 18.6 mm
